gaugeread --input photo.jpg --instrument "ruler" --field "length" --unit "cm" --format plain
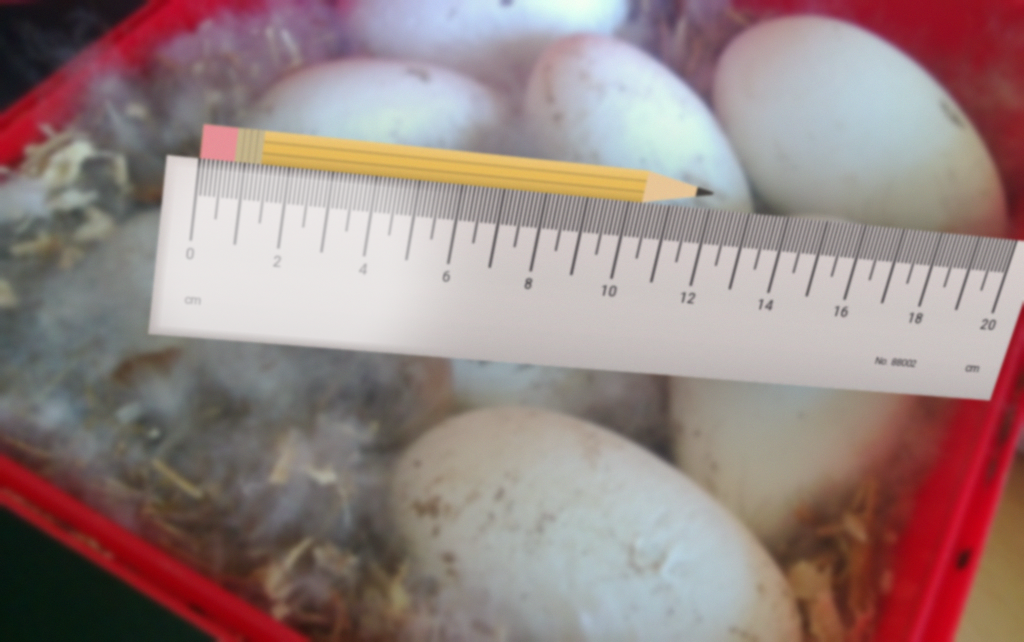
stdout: 12 cm
